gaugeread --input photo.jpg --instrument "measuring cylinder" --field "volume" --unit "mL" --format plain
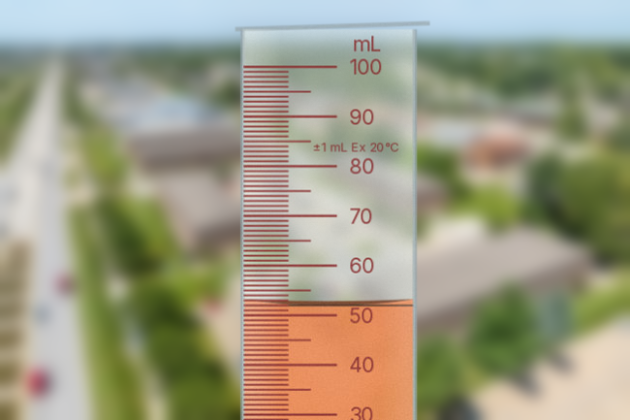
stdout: 52 mL
